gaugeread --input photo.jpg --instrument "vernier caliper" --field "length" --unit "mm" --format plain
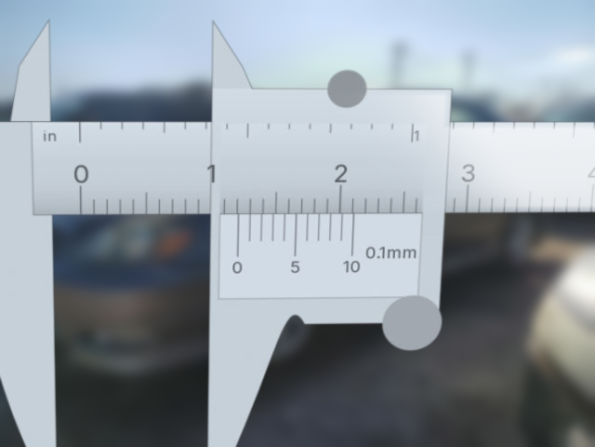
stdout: 12.1 mm
